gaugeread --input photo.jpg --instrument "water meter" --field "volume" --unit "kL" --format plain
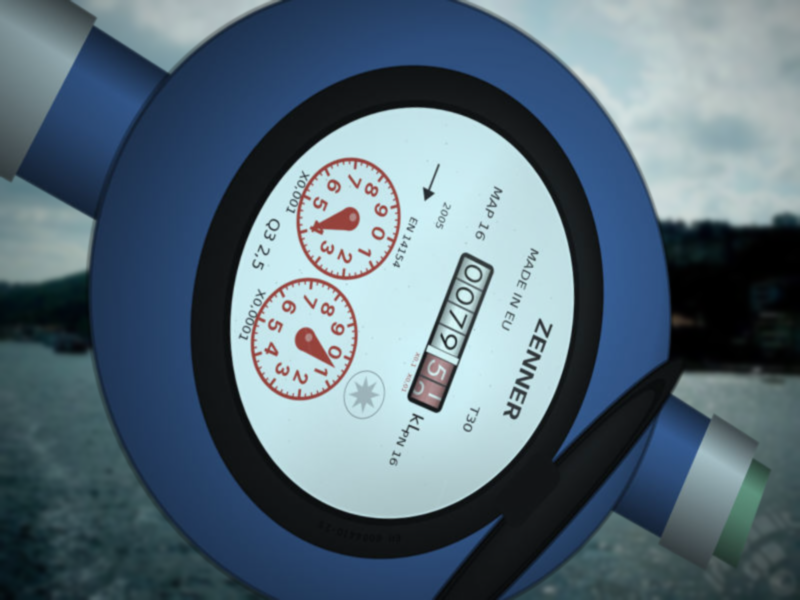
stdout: 79.5140 kL
